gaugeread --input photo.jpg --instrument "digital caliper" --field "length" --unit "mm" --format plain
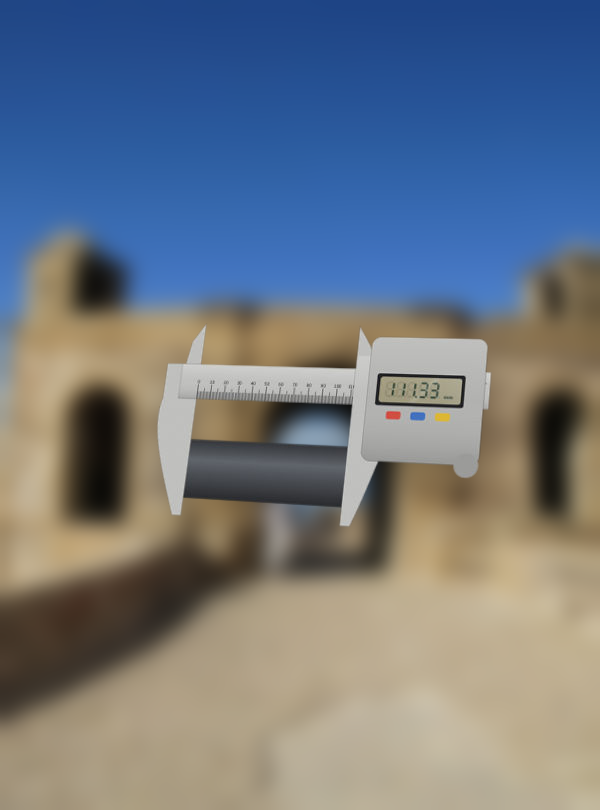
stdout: 111.33 mm
